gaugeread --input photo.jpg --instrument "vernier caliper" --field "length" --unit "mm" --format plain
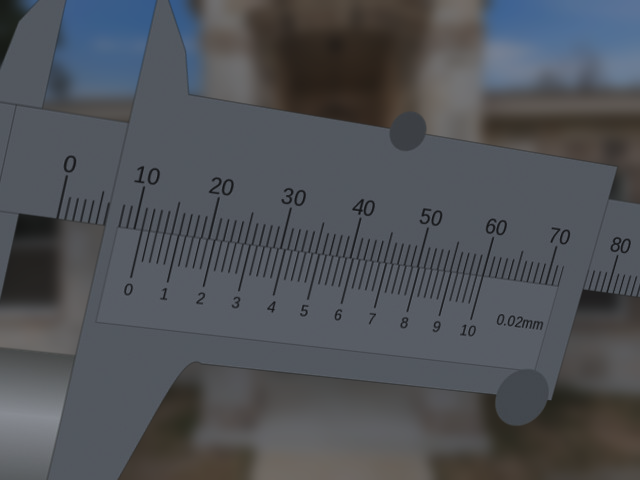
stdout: 11.0 mm
